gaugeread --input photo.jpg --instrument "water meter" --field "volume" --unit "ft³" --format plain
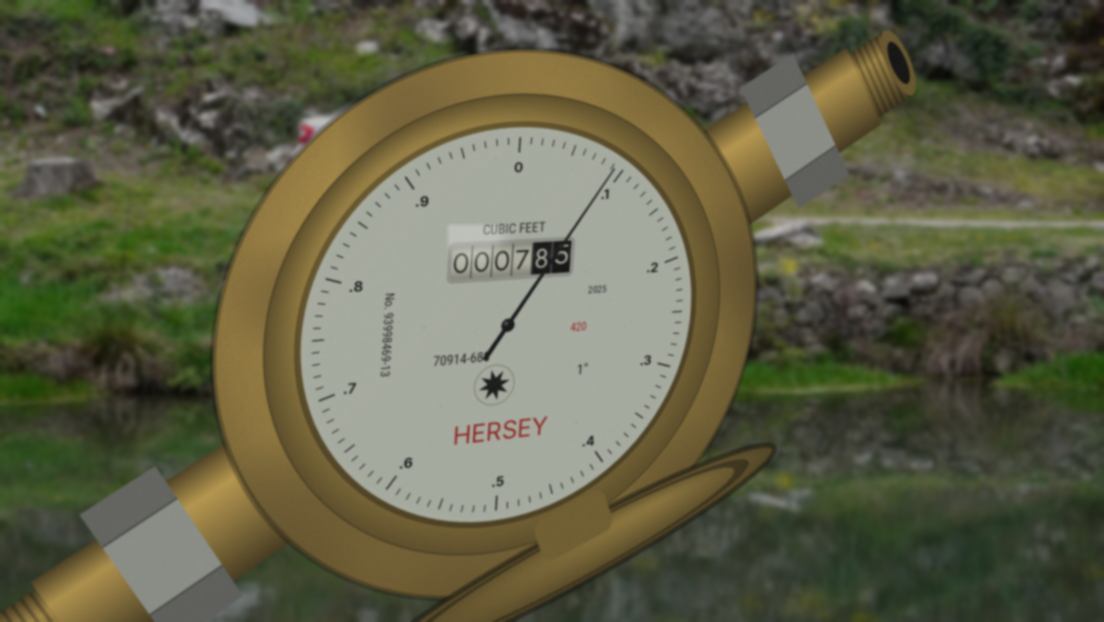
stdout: 785.09 ft³
